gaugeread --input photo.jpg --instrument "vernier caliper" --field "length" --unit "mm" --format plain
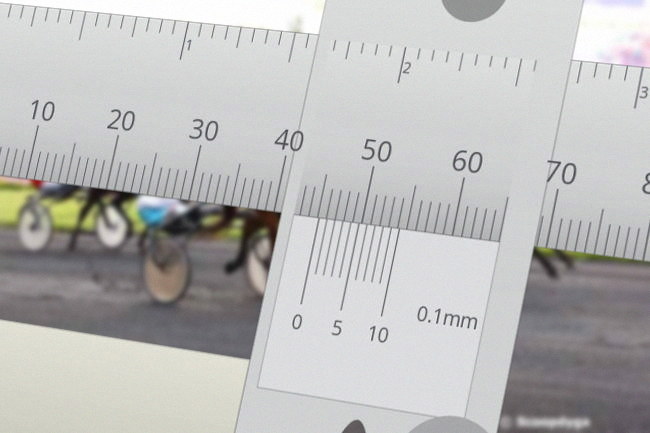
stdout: 45.2 mm
